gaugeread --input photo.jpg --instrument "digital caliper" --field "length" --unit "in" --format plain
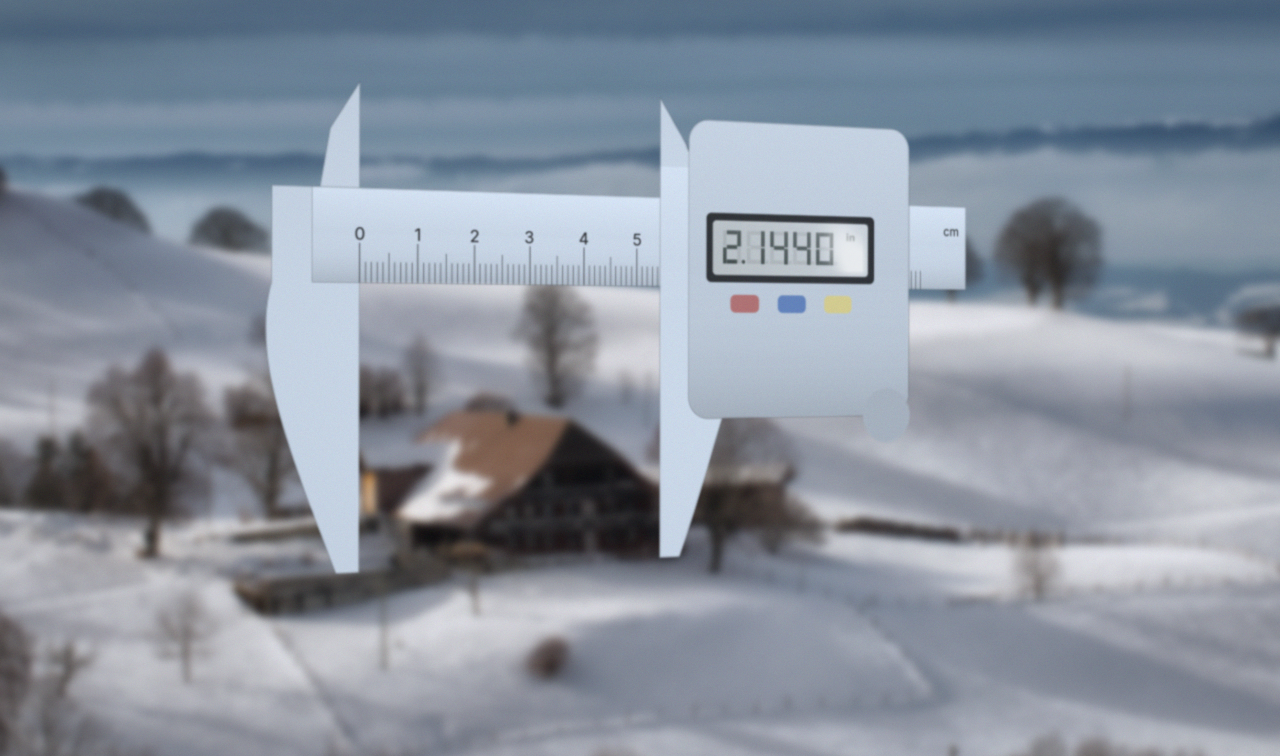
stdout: 2.1440 in
